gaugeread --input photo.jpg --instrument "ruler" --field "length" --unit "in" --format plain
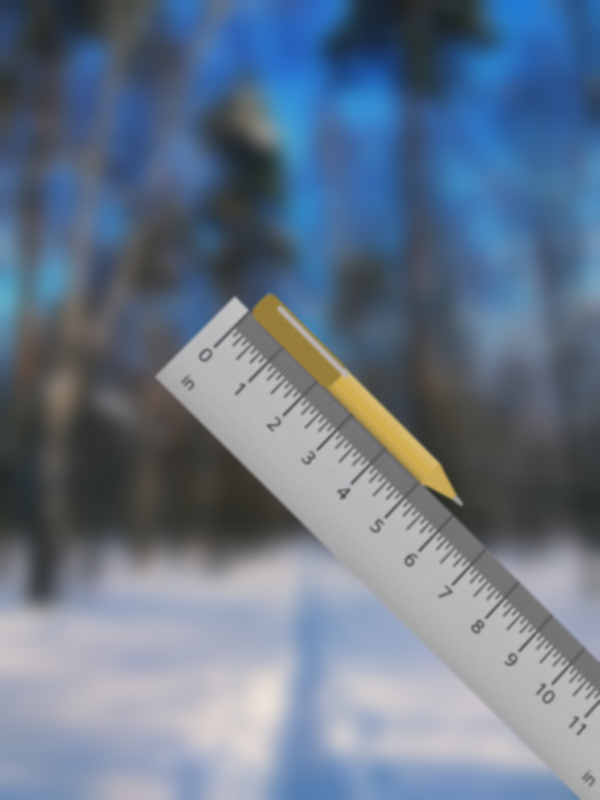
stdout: 6 in
